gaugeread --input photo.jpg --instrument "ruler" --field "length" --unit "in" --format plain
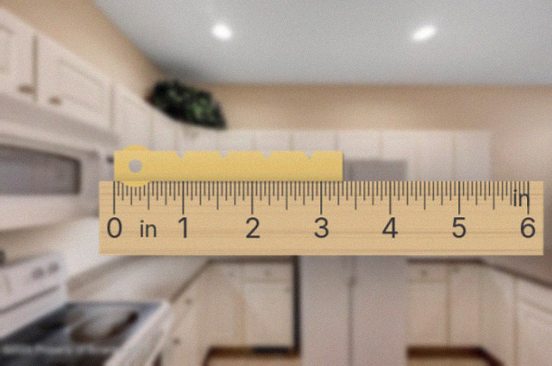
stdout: 3.3125 in
